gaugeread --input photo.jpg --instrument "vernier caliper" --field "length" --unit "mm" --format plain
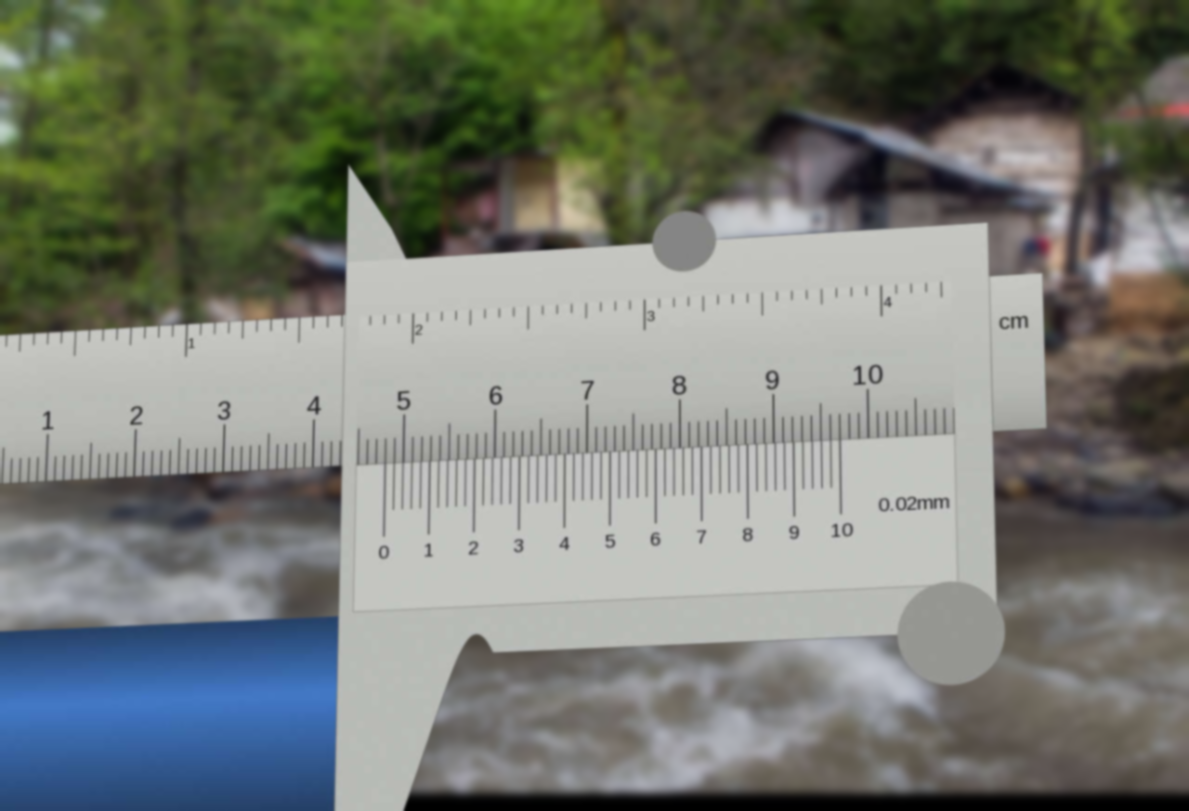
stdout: 48.0 mm
